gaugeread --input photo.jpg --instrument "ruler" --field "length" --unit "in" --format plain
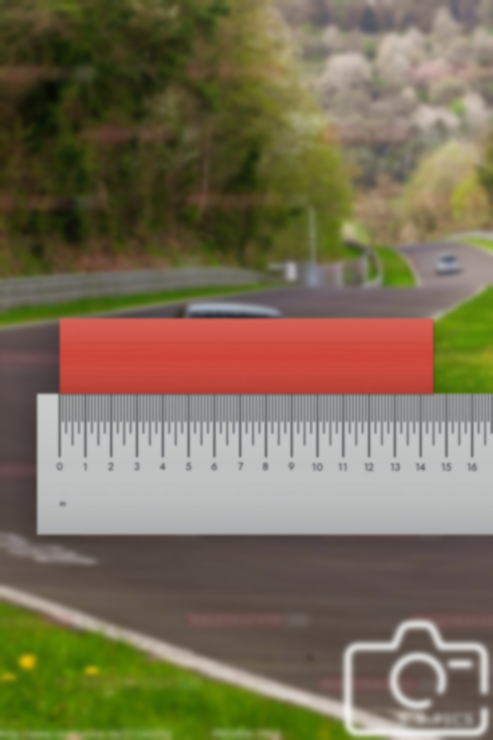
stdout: 14.5 in
